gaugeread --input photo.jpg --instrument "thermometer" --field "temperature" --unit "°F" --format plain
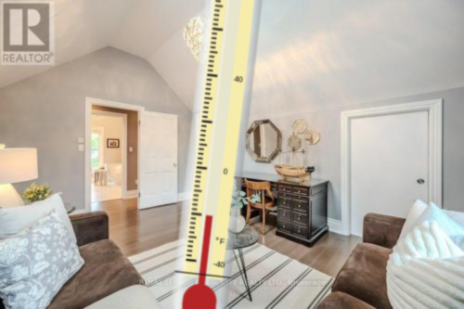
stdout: -20 °F
